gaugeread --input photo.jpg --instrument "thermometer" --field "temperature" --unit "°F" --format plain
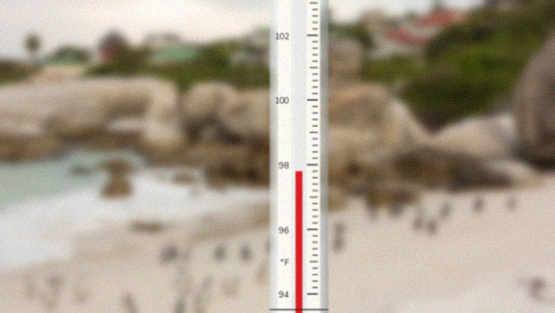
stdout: 97.8 °F
